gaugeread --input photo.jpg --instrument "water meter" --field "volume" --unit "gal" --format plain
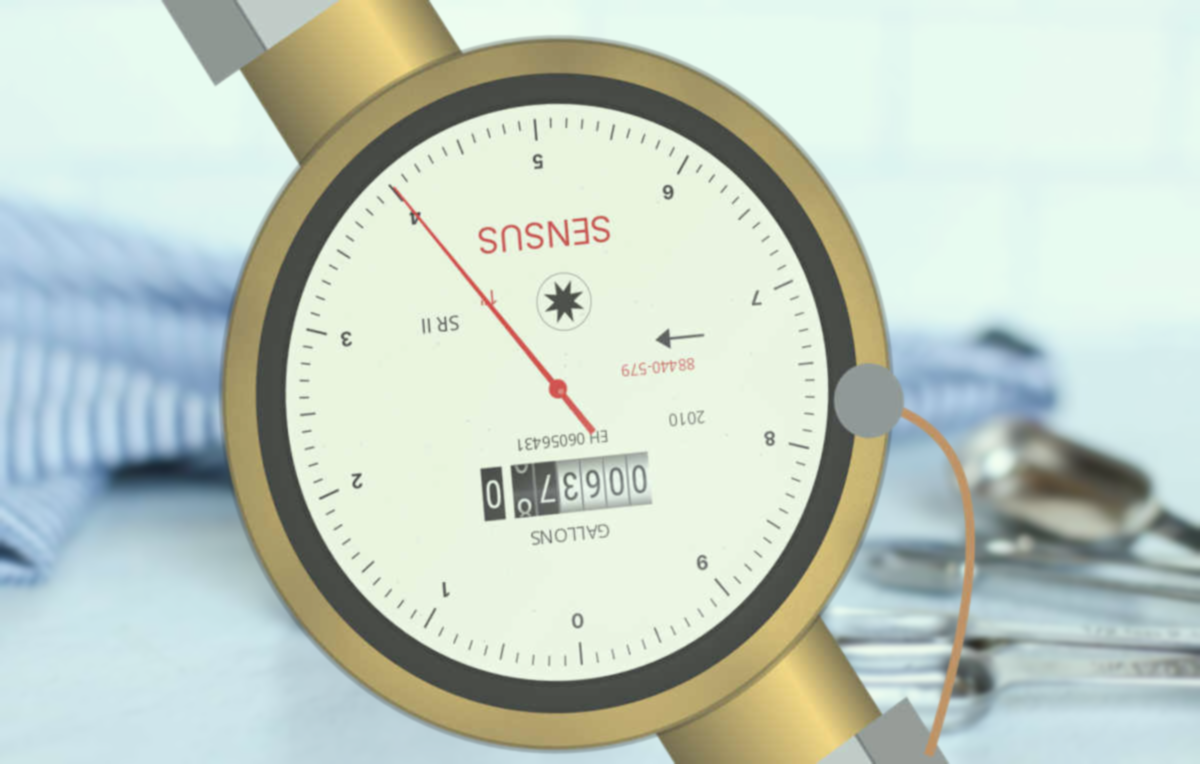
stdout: 63784.0 gal
